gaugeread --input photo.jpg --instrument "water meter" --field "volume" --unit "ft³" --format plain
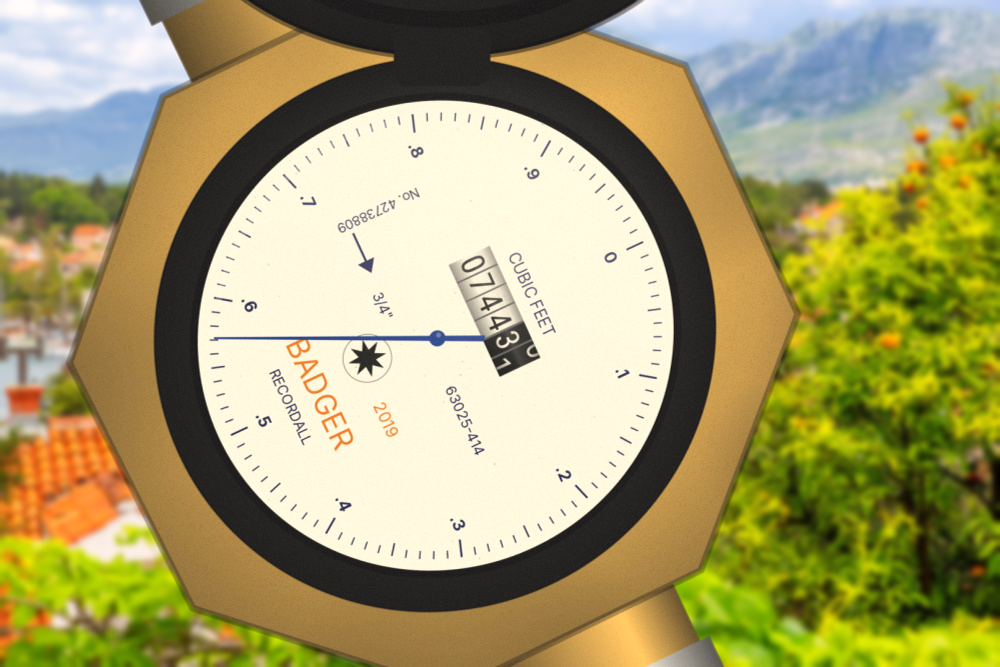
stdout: 74430.57 ft³
